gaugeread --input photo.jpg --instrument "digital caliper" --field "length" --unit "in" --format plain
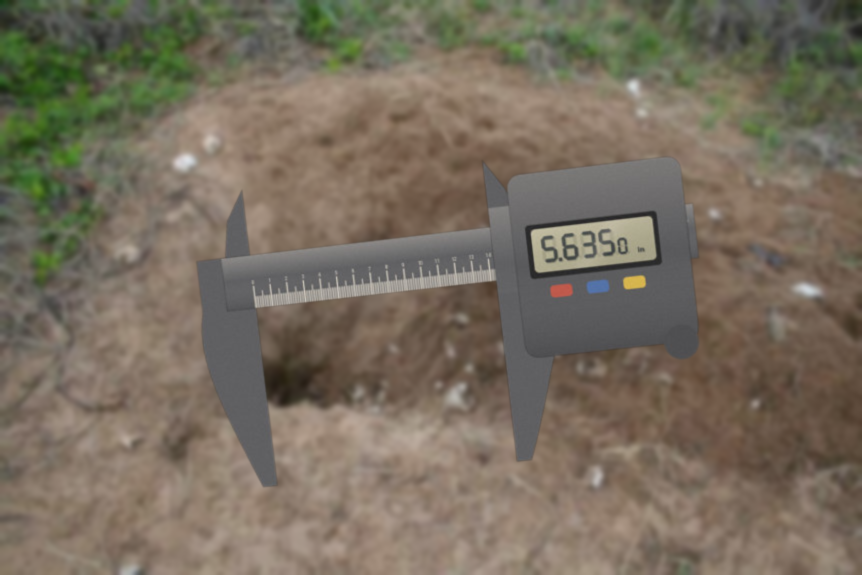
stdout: 5.6350 in
